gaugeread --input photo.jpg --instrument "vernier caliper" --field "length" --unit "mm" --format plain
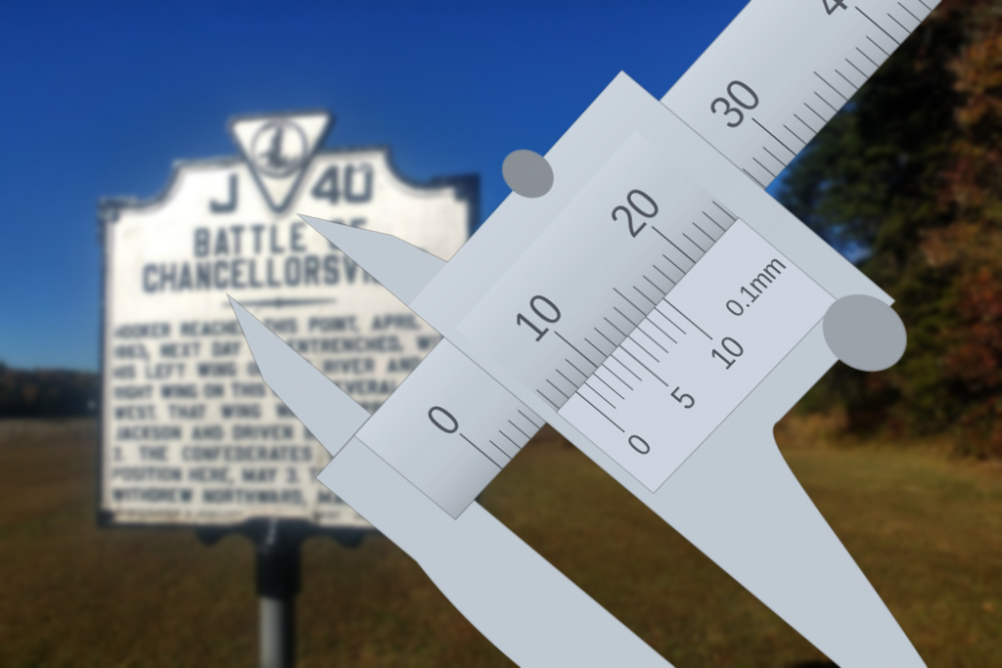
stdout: 7.7 mm
